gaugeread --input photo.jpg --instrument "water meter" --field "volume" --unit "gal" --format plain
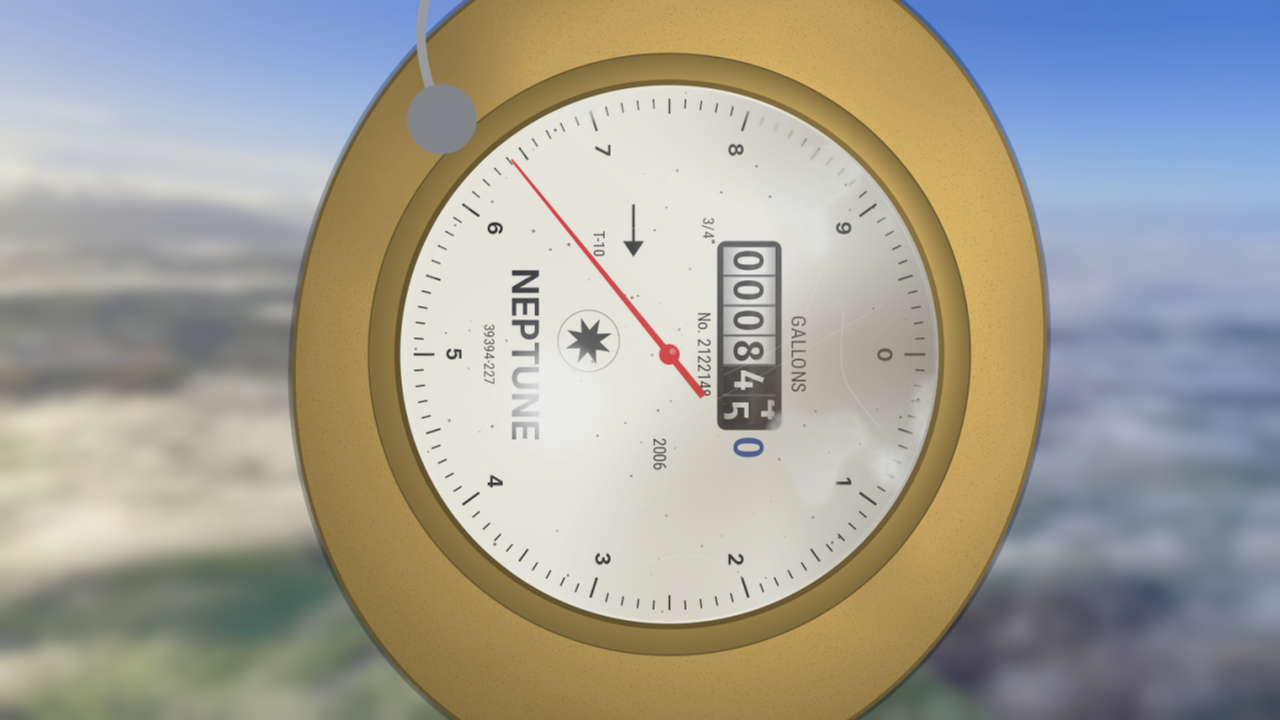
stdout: 8446.4 gal
